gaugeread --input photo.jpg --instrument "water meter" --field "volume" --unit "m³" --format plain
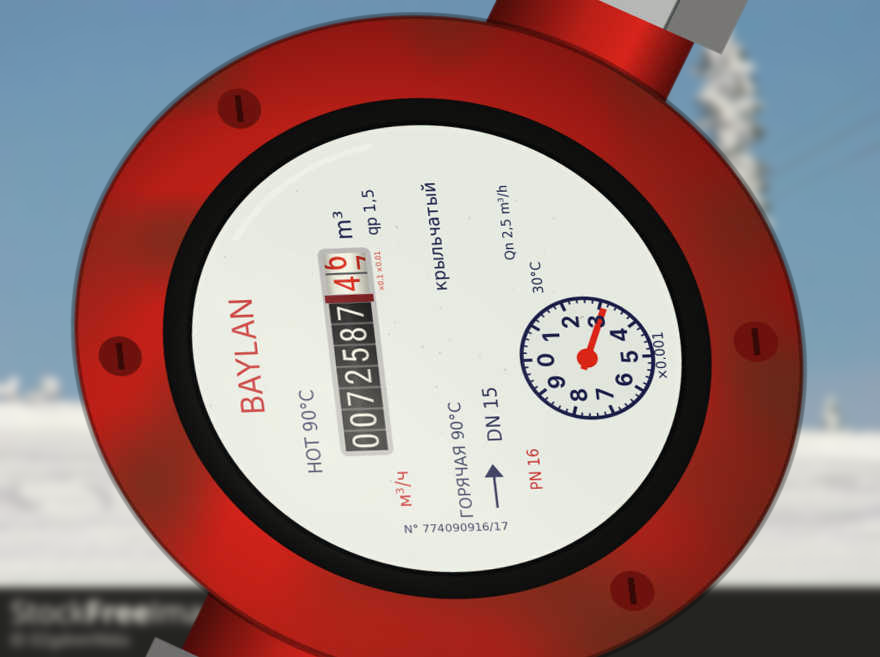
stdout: 72587.463 m³
